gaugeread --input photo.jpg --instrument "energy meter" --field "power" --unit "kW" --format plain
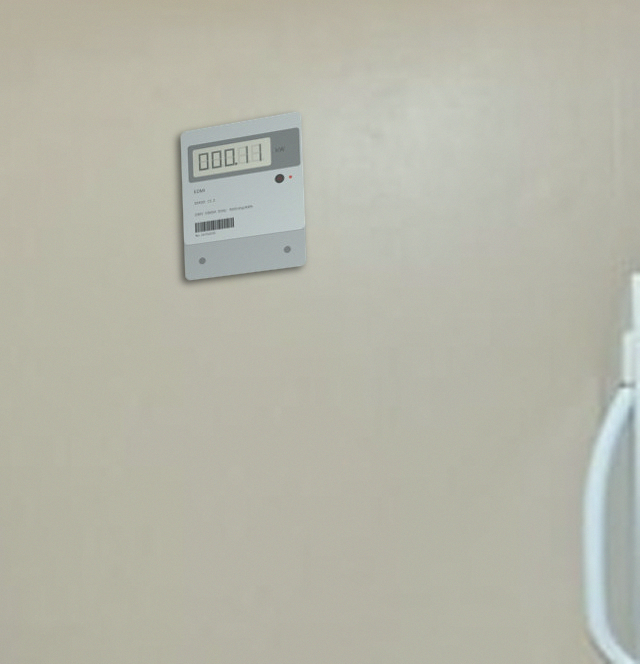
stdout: 0.11 kW
